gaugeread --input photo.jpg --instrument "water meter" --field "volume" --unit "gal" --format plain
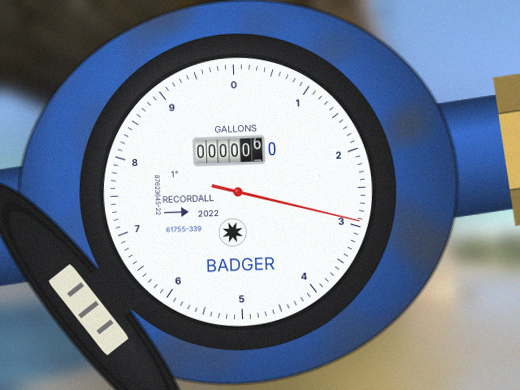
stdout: 62.9 gal
